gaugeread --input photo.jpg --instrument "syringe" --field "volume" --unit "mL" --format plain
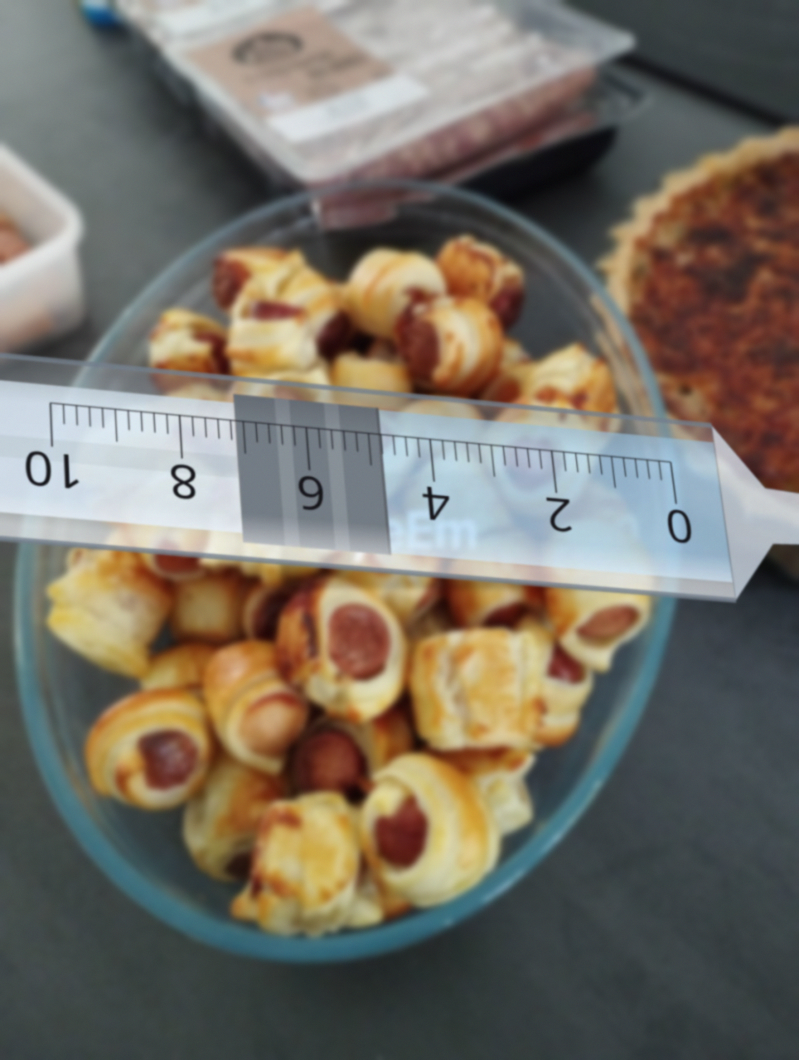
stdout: 4.8 mL
